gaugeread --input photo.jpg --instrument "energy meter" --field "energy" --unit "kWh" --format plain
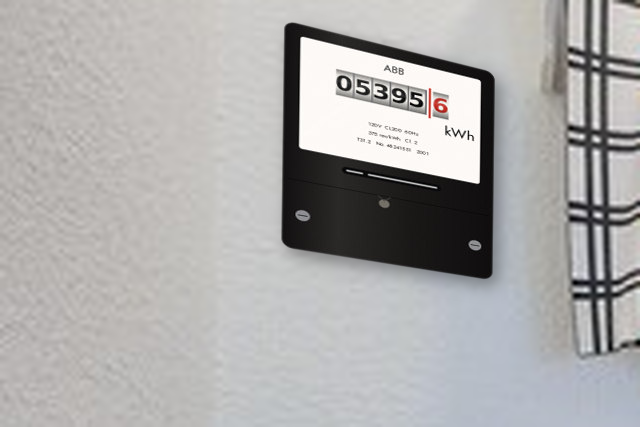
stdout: 5395.6 kWh
